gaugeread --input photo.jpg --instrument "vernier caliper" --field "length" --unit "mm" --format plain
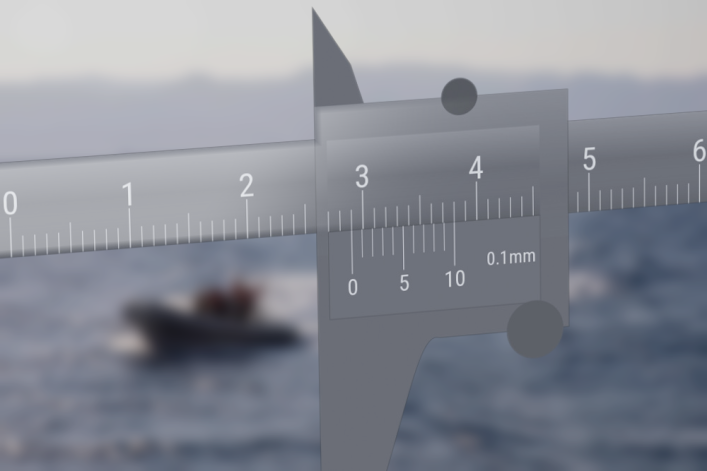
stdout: 29.0 mm
